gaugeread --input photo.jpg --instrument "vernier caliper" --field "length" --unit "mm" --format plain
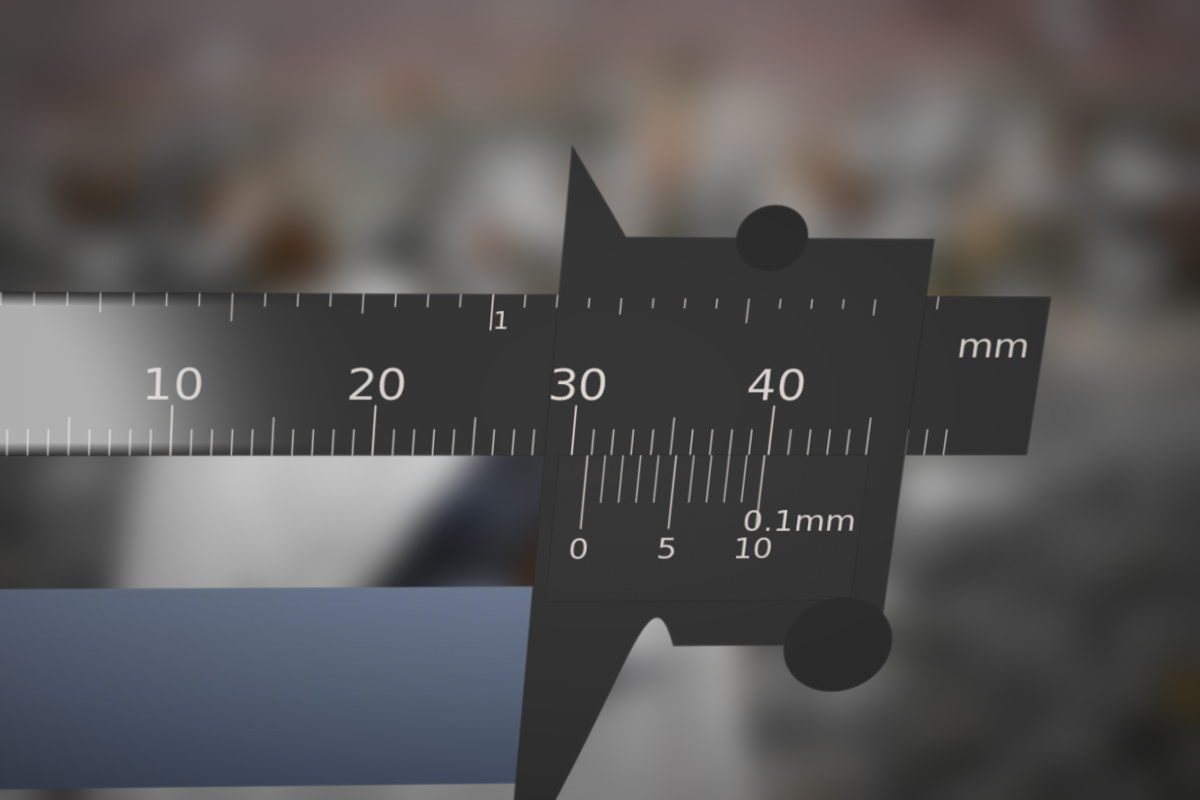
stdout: 30.8 mm
